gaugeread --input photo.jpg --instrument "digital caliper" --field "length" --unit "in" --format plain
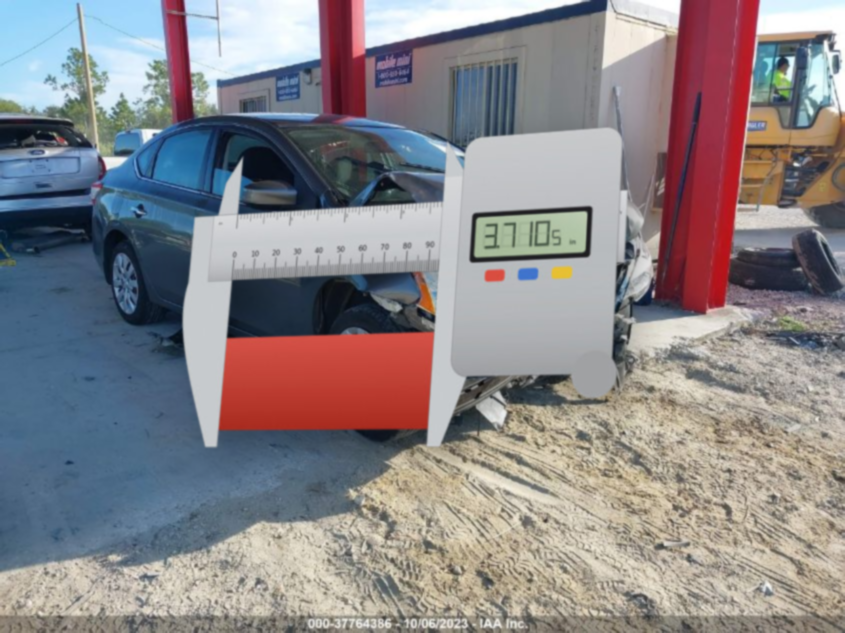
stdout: 3.7105 in
